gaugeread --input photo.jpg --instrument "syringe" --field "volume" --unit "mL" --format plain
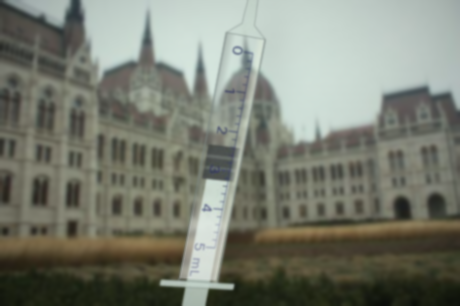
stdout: 2.4 mL
